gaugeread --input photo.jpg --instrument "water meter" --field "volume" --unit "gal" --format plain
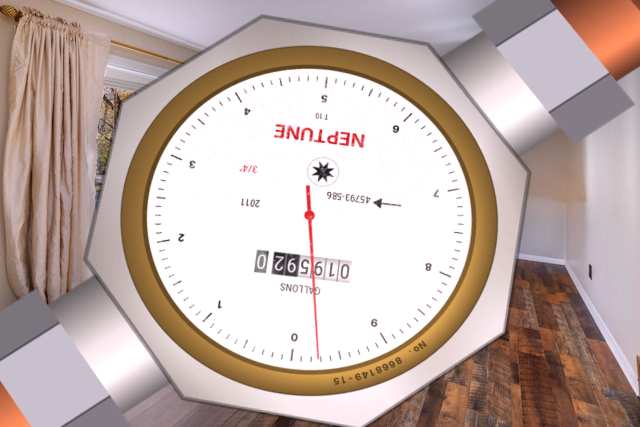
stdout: 195919.7 gal
